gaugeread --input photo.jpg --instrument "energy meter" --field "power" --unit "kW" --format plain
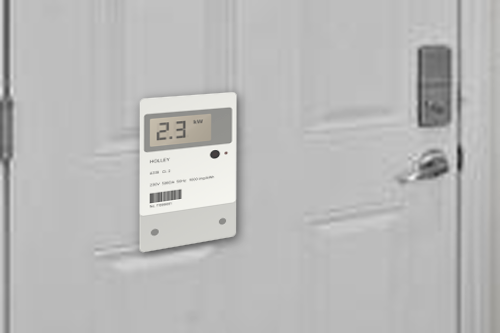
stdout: 2.3 kW
